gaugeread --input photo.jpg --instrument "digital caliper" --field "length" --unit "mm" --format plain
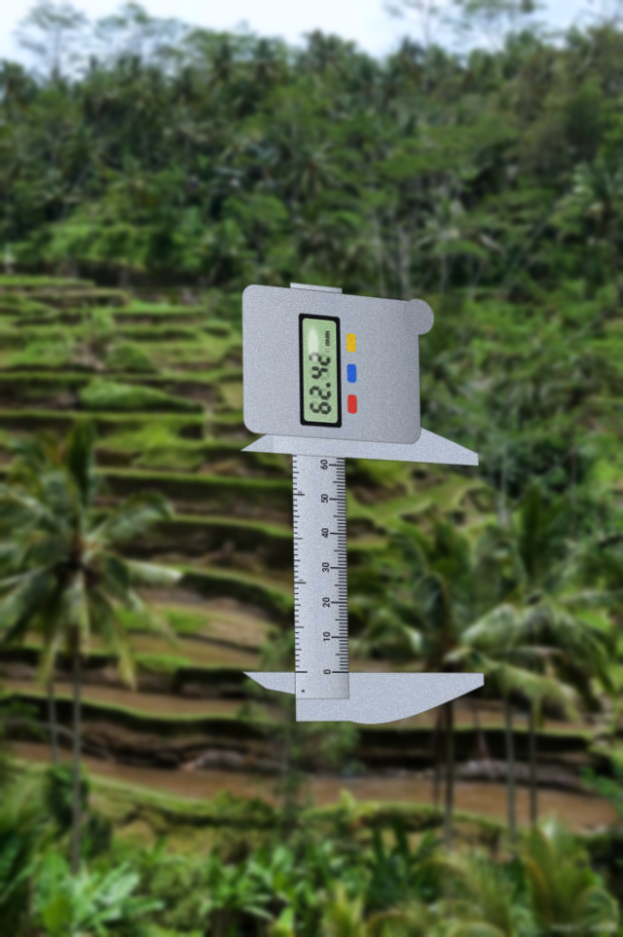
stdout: 62.42 mm
